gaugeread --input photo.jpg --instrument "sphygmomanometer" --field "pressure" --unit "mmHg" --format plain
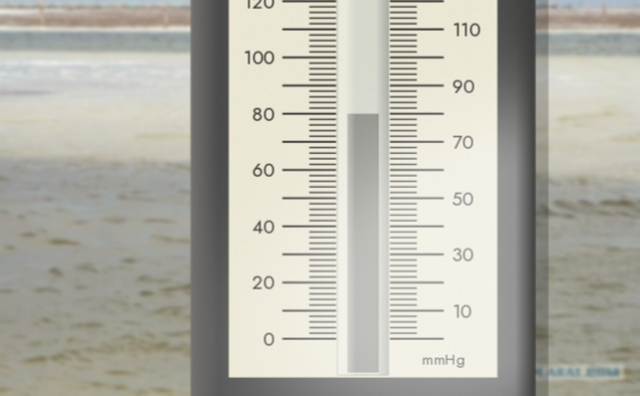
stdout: 80 mmHg
